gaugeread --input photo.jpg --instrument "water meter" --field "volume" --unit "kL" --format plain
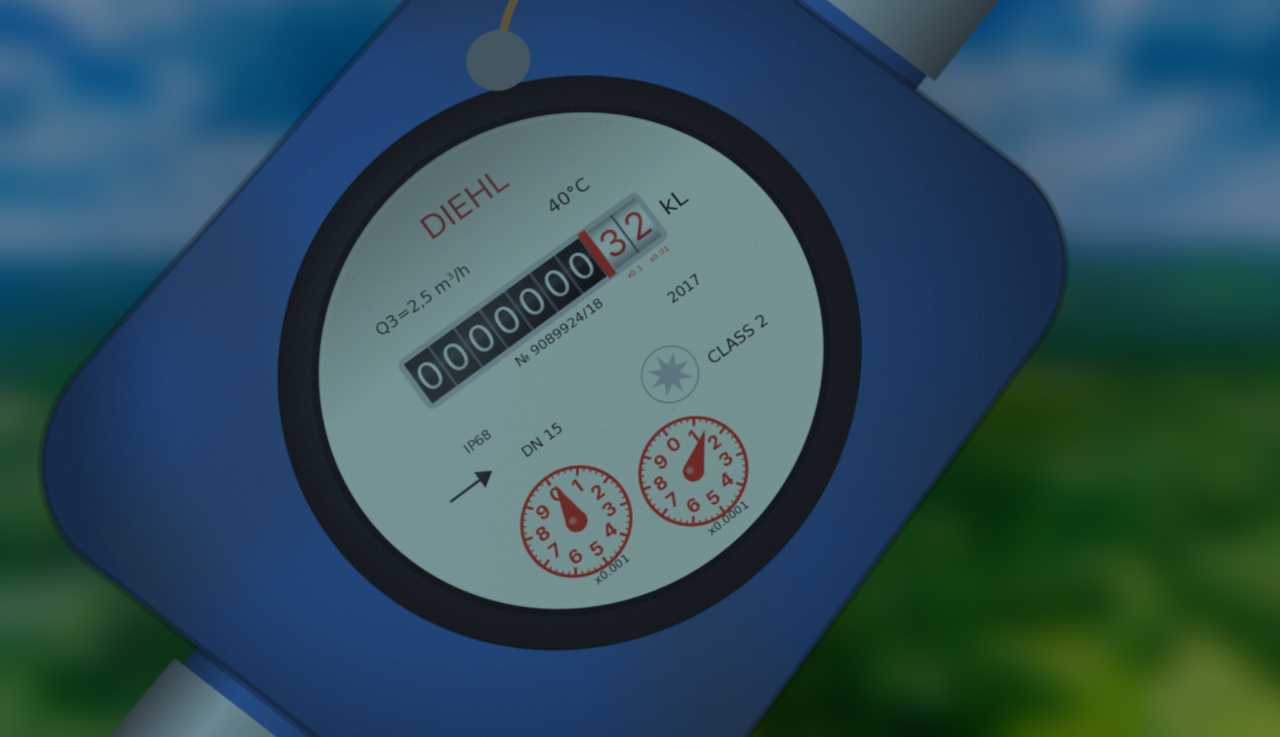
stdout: 0.3201 kL
